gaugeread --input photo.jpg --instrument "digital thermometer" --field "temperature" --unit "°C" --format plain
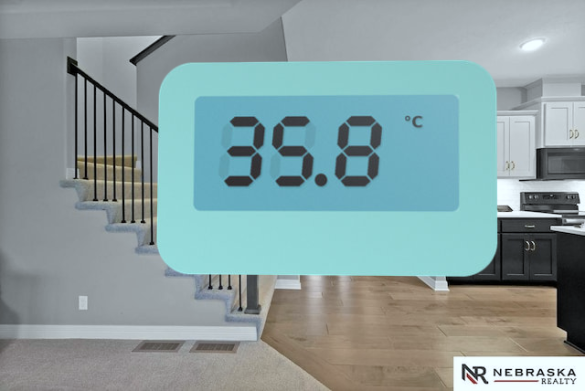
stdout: 35.8 °C
